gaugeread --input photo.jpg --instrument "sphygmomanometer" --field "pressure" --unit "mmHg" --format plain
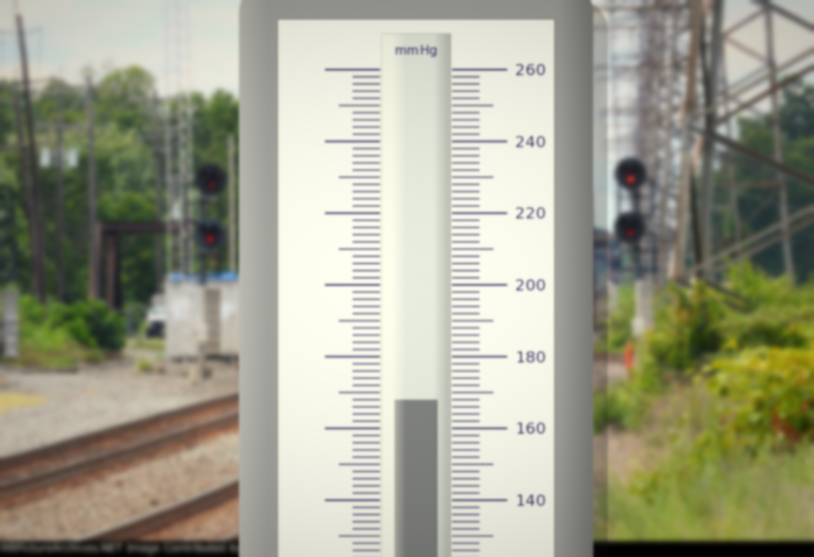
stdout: 168 mmHg
